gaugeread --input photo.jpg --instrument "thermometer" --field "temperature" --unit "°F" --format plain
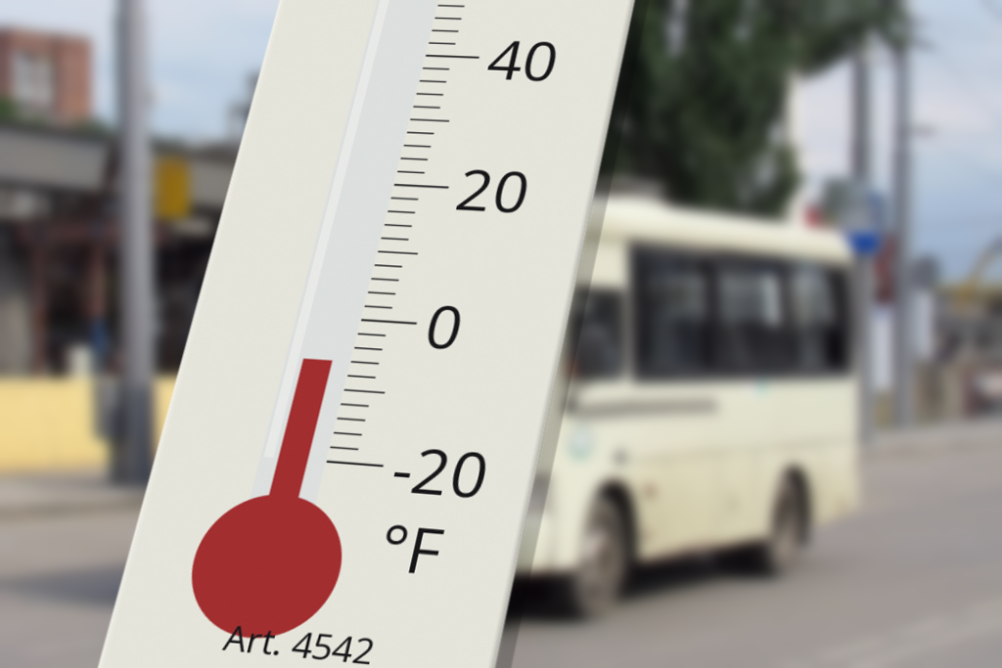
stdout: -6 °F
